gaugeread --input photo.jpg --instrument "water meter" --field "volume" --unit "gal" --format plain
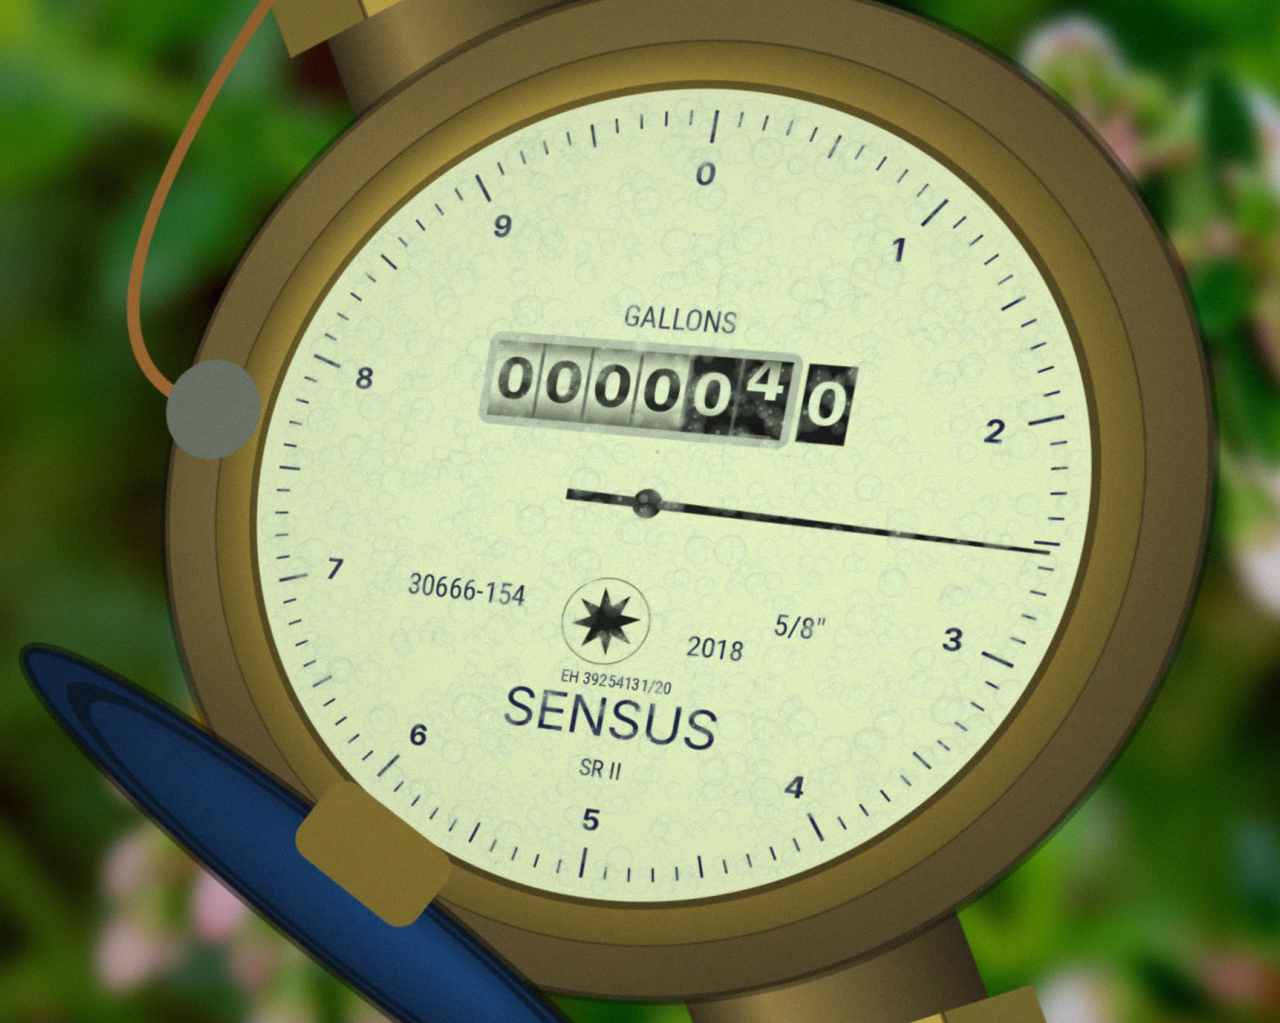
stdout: 42.5 gal
